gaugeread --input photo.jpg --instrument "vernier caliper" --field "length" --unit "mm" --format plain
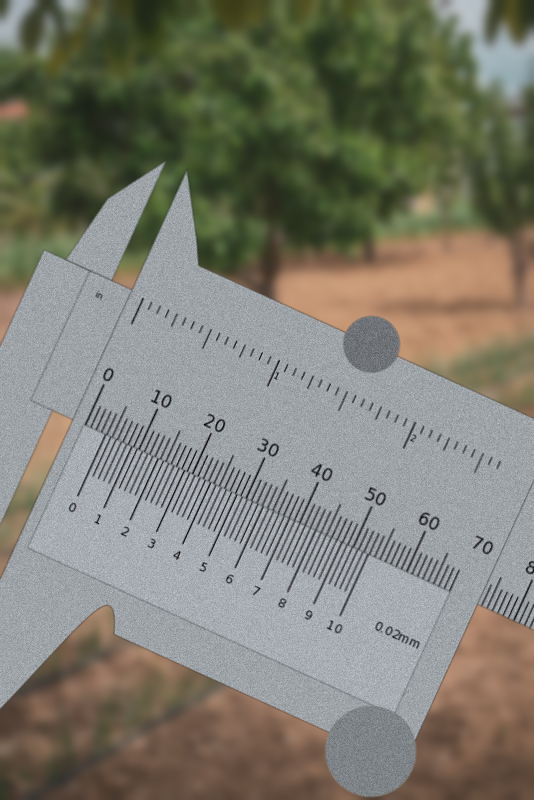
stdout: 3.8 mm
